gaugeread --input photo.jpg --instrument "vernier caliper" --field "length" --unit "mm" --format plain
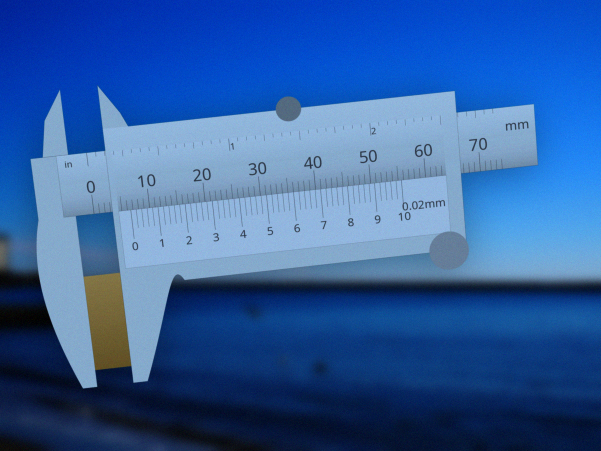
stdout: 6.6 mm
